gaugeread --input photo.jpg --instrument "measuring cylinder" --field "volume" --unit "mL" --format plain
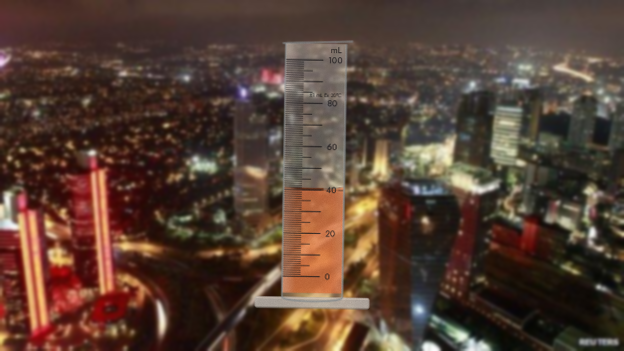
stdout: 40 mL
